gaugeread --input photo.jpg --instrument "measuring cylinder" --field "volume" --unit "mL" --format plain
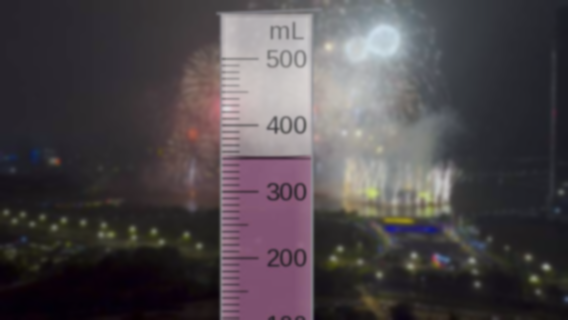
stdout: 350 mL
